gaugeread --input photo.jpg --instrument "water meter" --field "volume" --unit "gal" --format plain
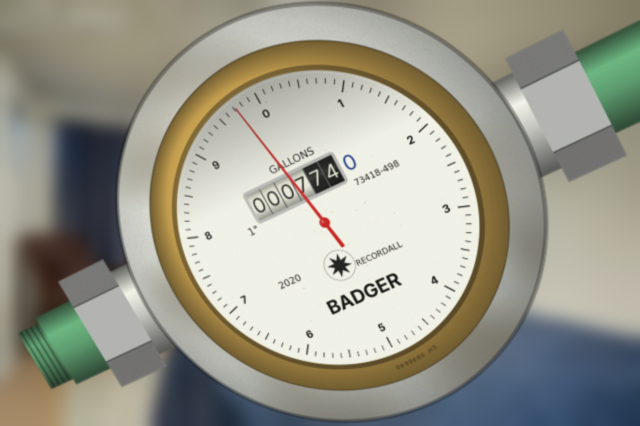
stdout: 7739.7 gal
